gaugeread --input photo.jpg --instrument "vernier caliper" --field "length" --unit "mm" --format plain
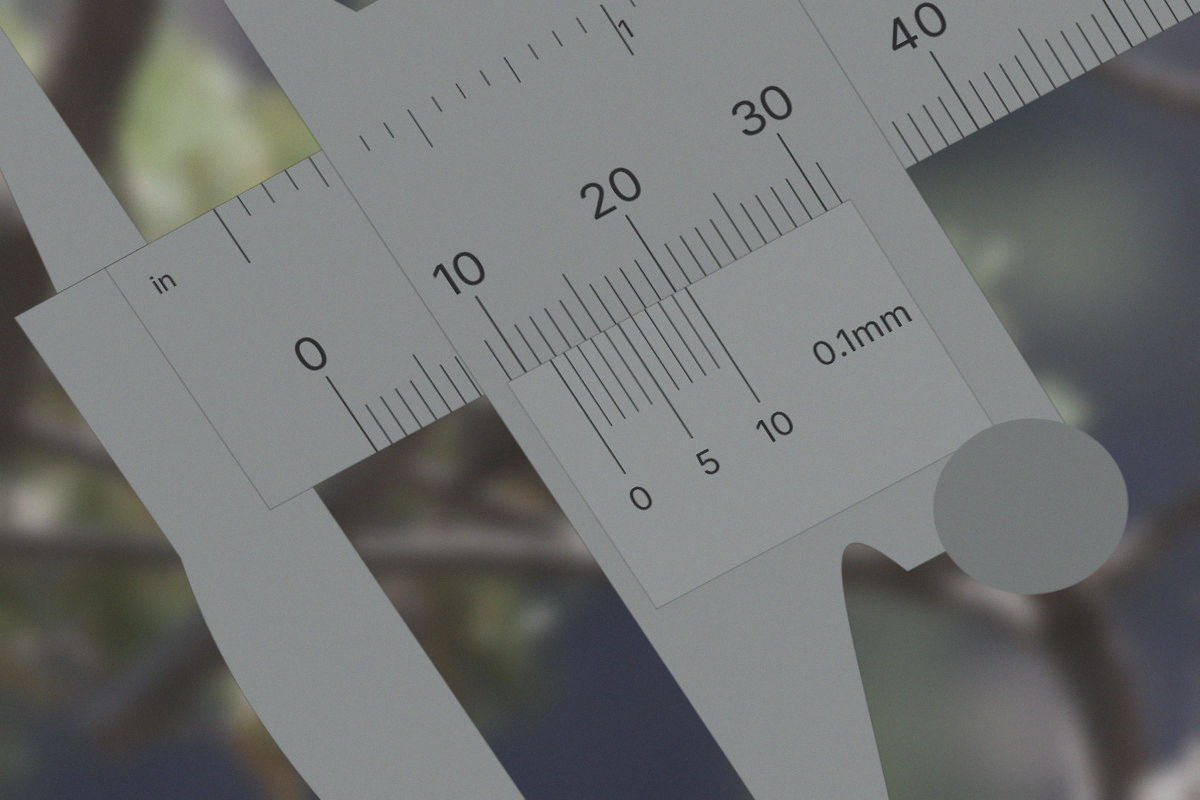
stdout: 11.6 mm
